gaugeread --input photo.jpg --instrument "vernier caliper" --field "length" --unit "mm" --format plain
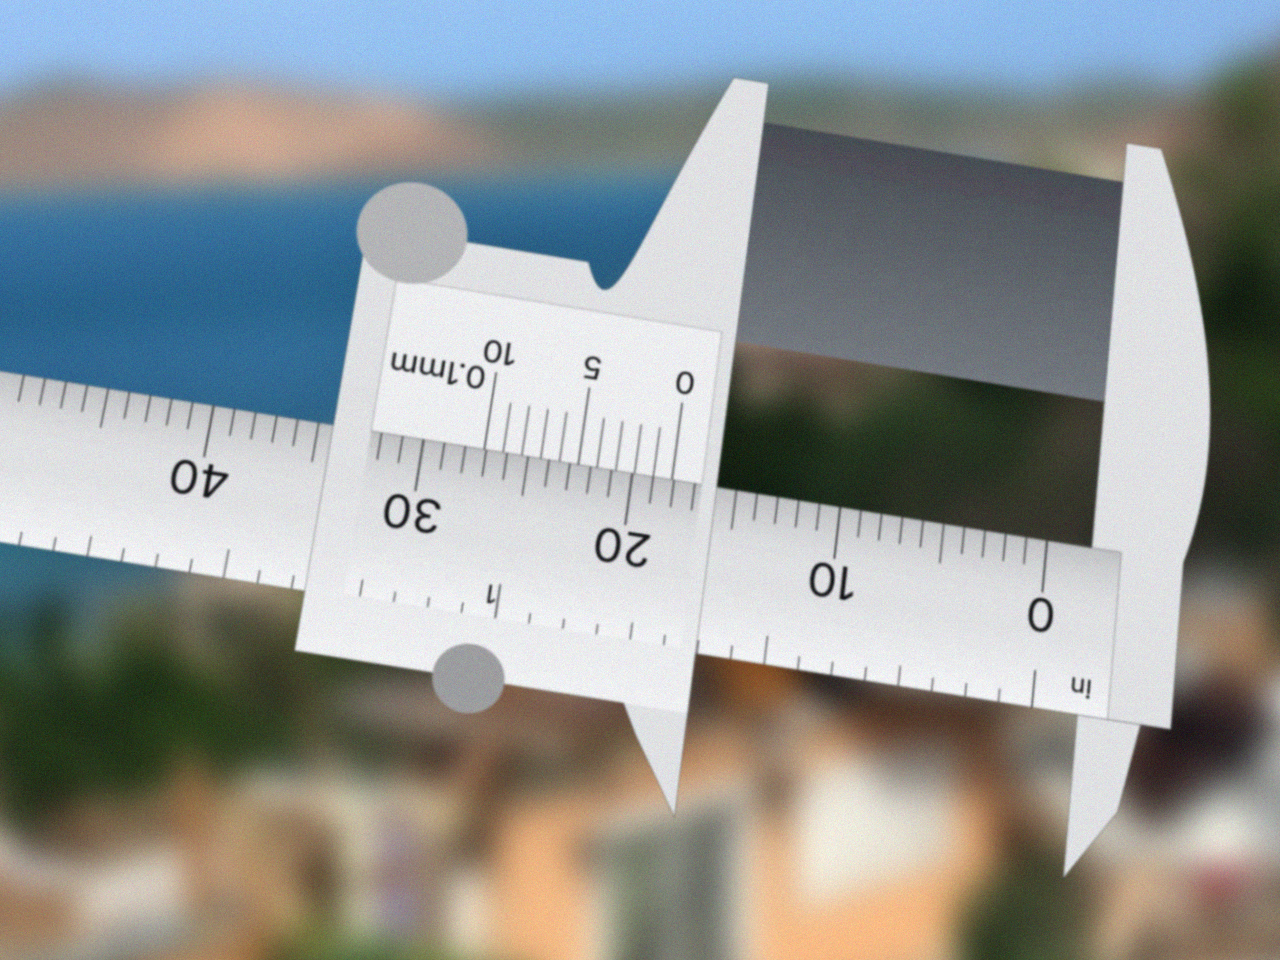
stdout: 18.1 mm
